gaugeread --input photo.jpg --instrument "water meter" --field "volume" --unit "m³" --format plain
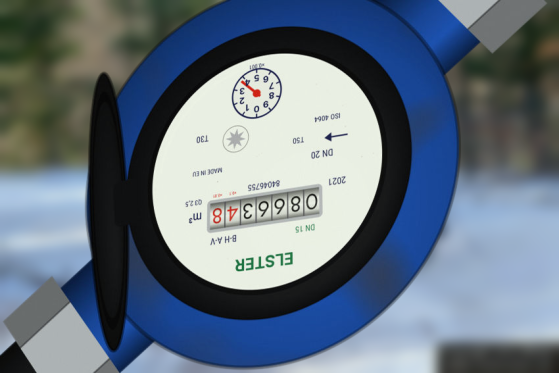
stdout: 8663.483 m³
